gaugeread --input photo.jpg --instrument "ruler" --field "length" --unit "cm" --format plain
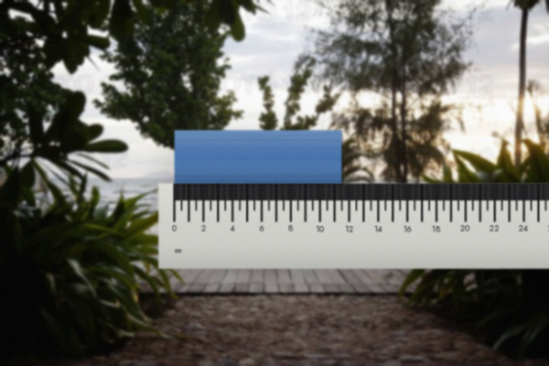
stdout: 11.5 cm
